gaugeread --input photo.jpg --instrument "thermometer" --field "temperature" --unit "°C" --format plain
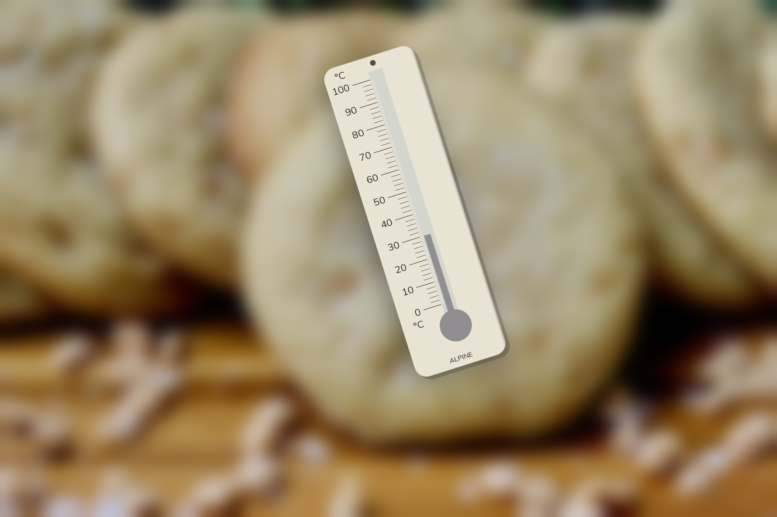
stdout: 30 °C
